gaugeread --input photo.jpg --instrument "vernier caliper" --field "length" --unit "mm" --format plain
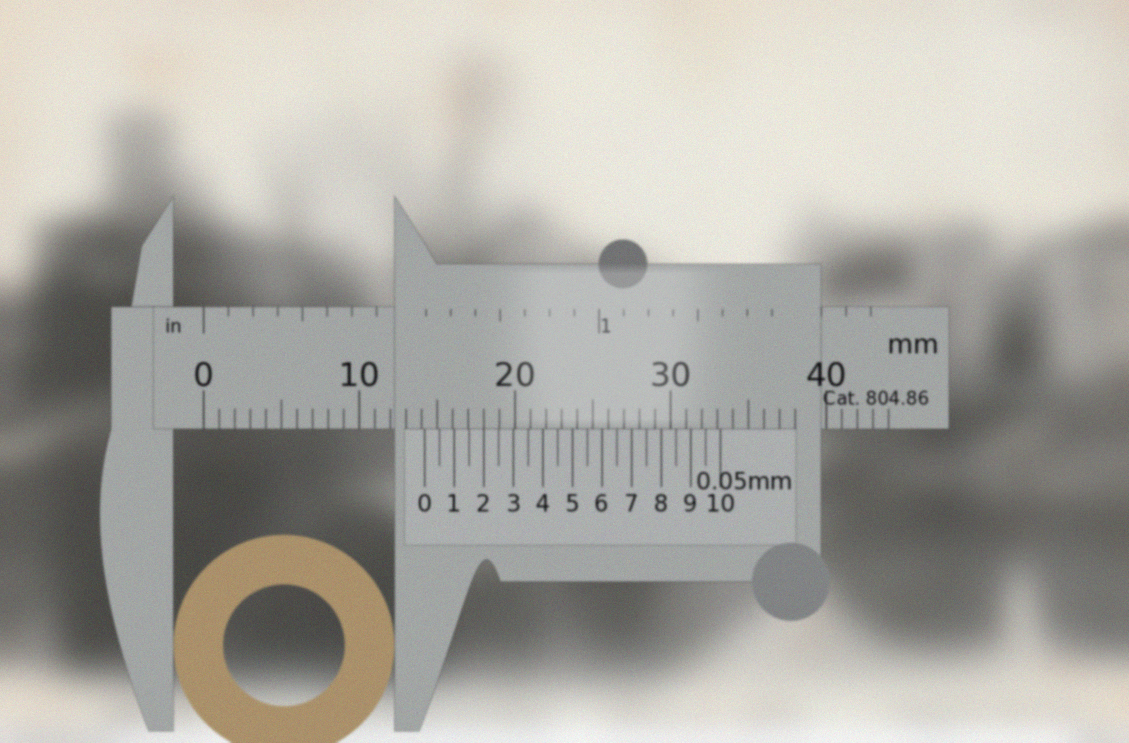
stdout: 14.2 mm
